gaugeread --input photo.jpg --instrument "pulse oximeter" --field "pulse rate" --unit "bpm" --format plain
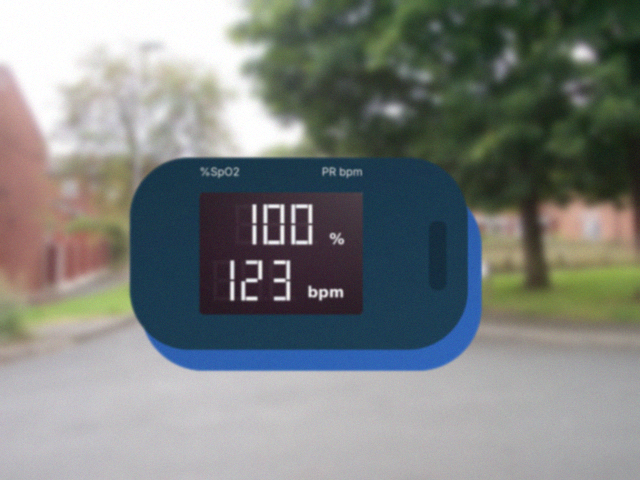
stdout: 123 bpm
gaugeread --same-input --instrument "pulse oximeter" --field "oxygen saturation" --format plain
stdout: 100 %
